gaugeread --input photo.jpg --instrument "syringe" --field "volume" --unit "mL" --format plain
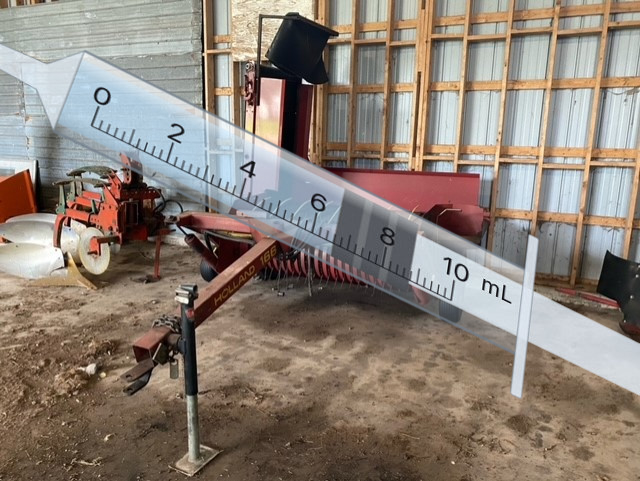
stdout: 6.6 mL
